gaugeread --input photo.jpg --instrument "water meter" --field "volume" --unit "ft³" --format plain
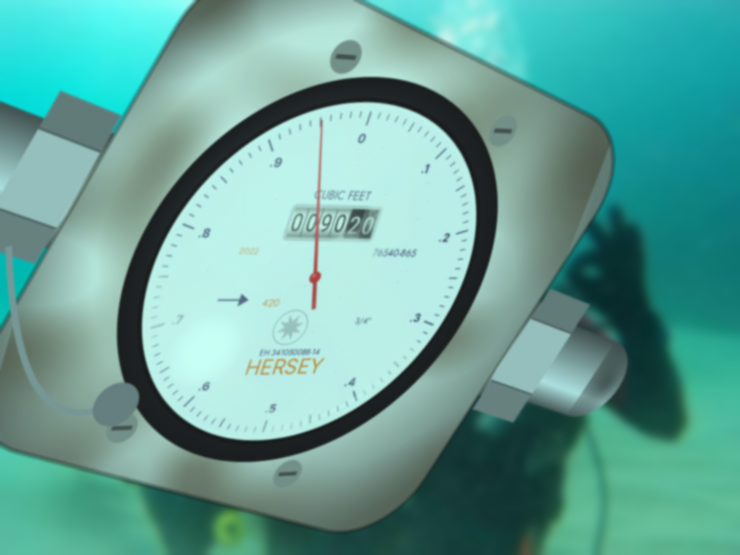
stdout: 9019.95 ft³
